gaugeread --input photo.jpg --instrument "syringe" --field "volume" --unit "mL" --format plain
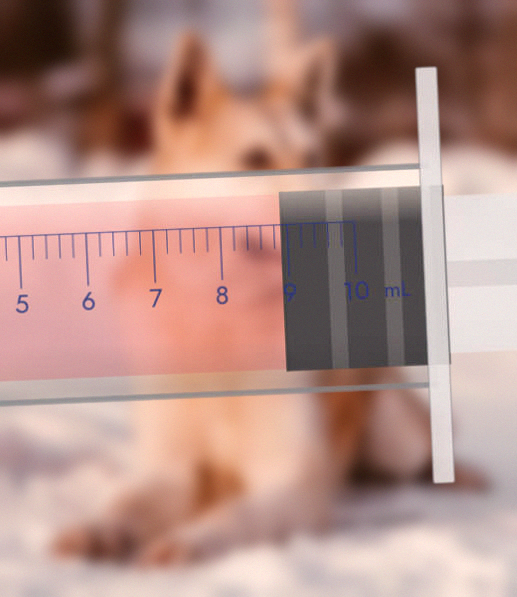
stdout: 8.9 mL
